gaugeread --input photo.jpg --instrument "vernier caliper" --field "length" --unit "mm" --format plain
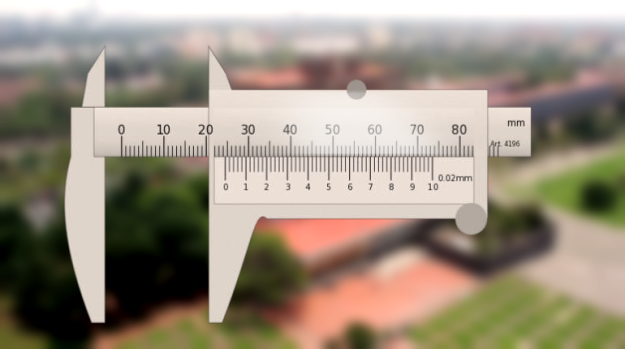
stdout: 24.5 mm
